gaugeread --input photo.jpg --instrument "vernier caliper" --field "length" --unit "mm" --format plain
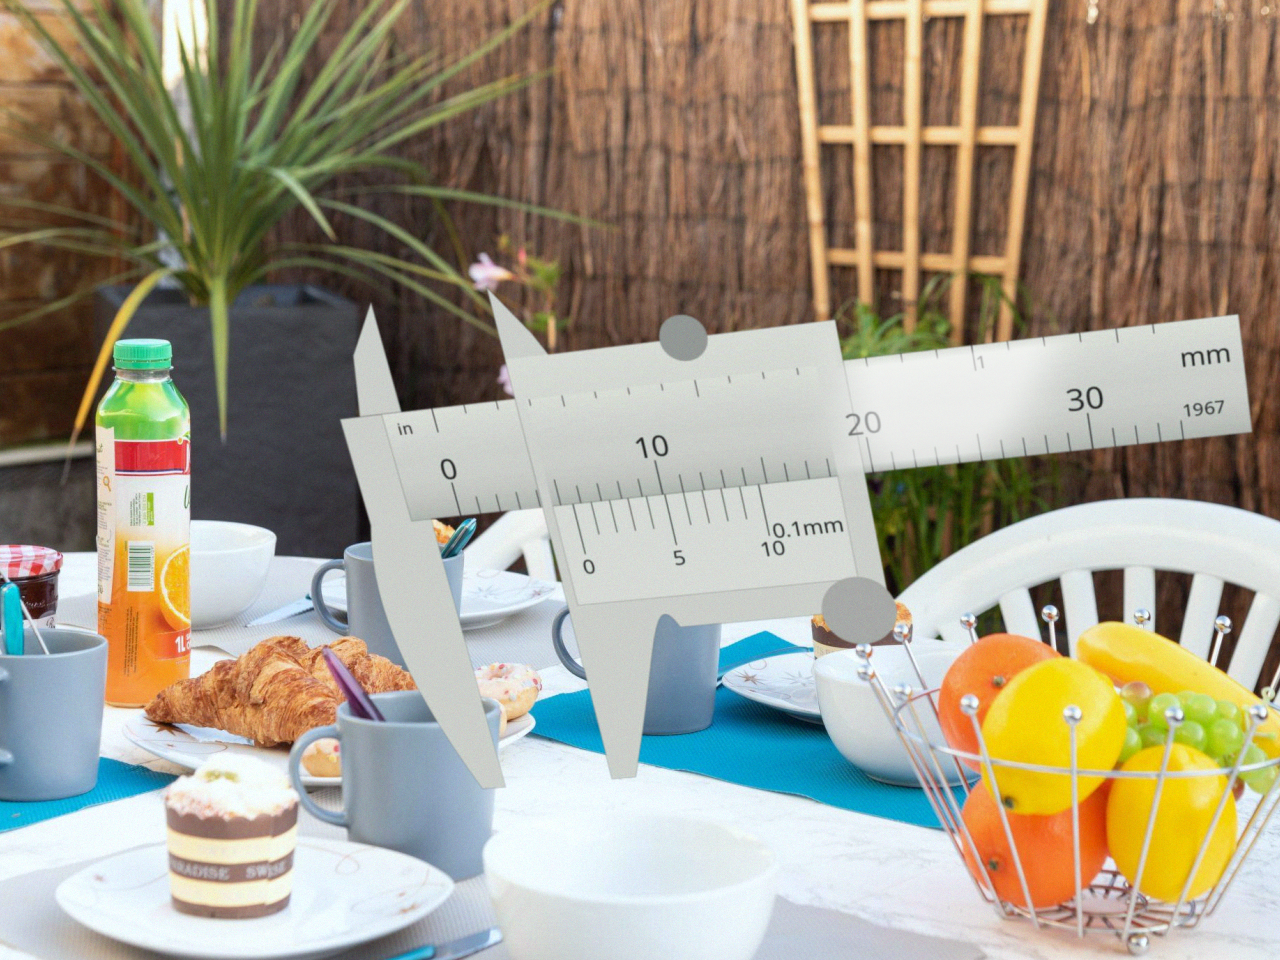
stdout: 5.6 mm
